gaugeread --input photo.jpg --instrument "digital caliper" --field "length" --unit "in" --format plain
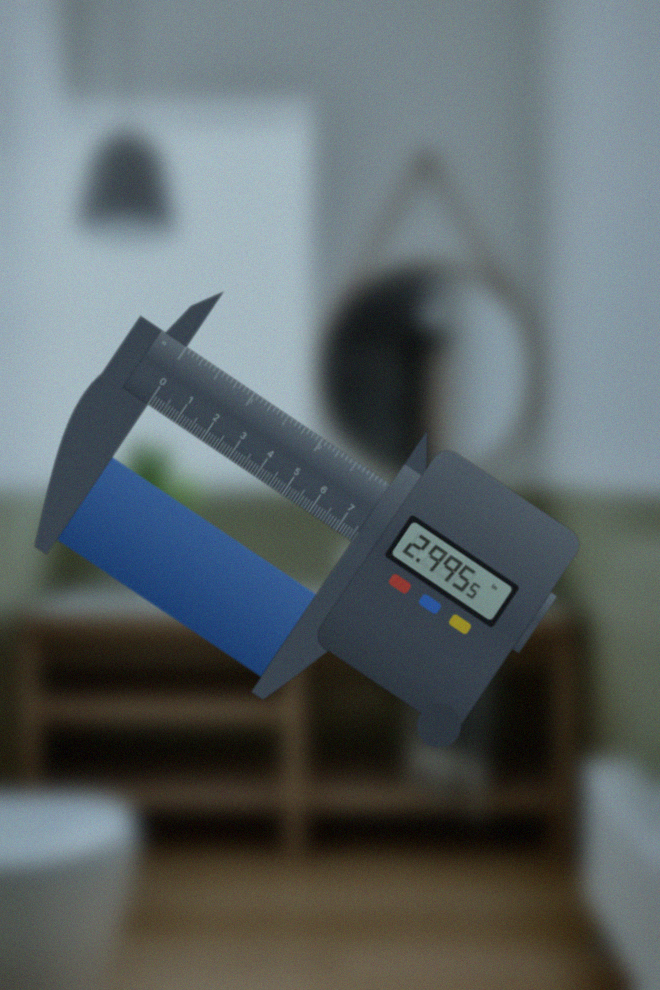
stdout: 2.9955 in
